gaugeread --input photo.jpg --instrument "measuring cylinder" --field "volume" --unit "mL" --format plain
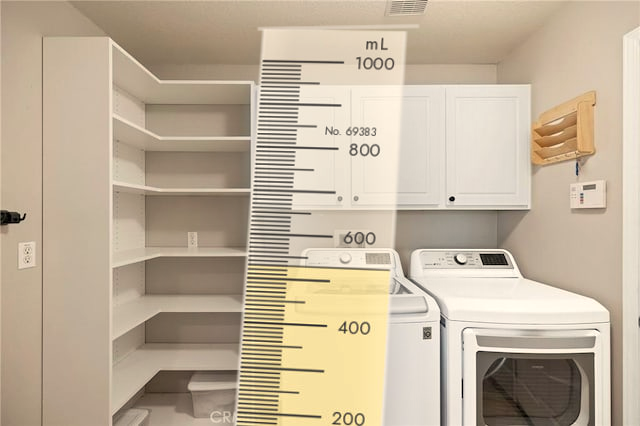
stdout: 530 mL
